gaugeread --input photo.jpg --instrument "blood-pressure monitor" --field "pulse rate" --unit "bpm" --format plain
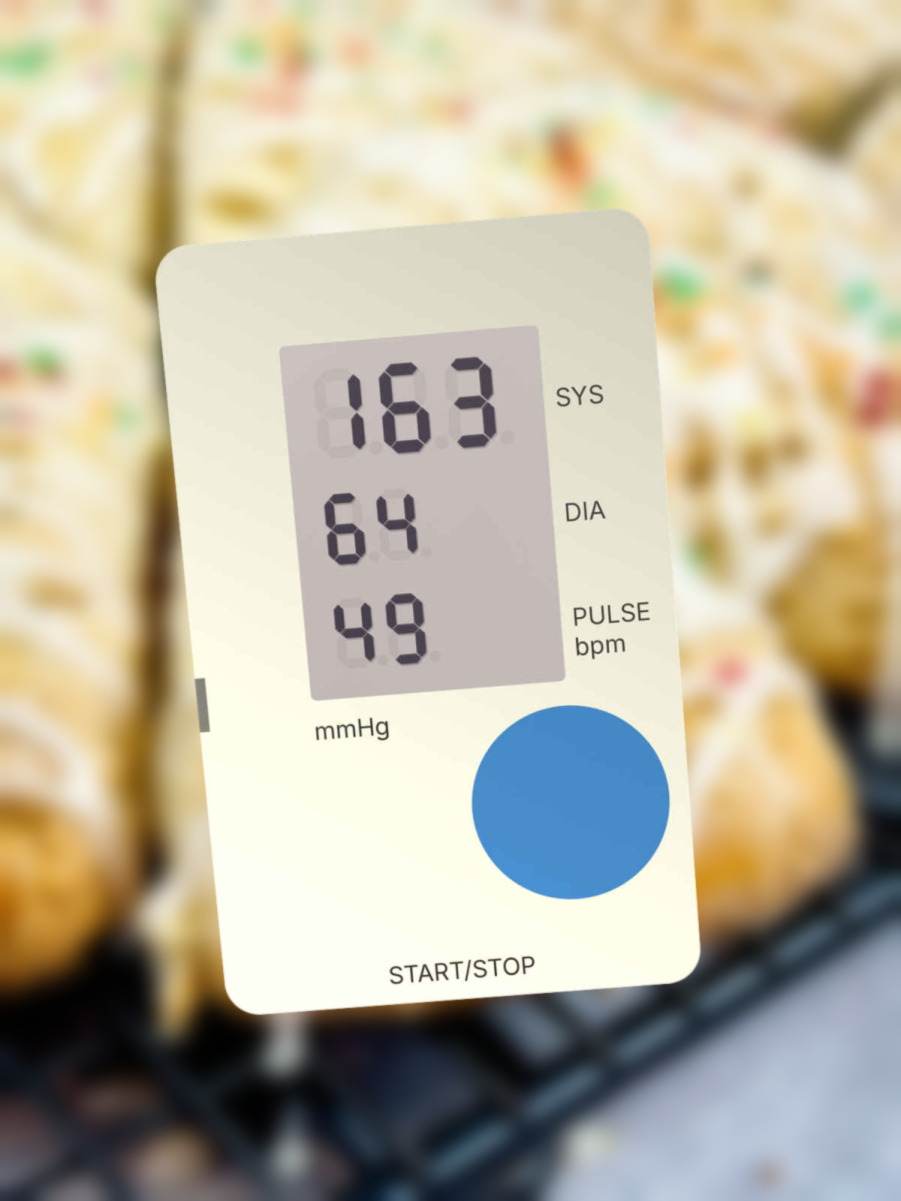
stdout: 49 bpm
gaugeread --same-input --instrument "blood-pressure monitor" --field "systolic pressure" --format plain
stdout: 163 mmHg
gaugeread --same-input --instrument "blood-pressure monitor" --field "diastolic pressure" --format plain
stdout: 64 mmHg
